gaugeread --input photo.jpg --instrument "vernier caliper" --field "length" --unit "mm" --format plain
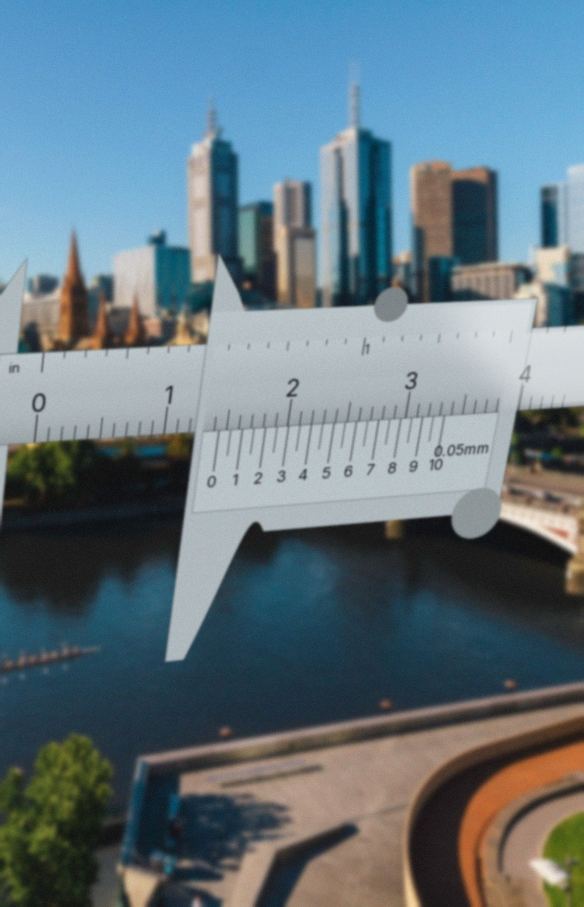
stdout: 14.4 mm
